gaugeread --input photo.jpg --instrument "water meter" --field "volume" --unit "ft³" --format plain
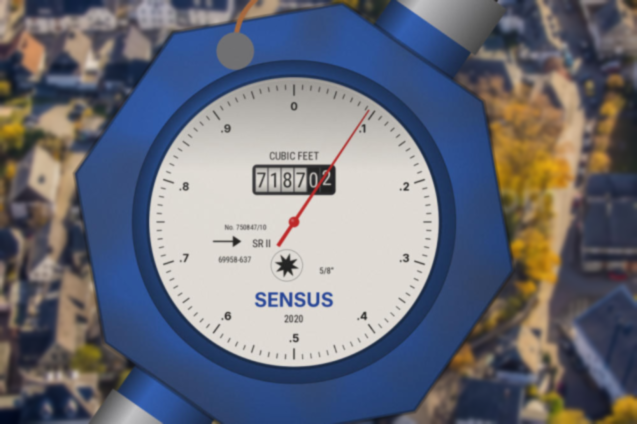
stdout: 718702.09 ft³
